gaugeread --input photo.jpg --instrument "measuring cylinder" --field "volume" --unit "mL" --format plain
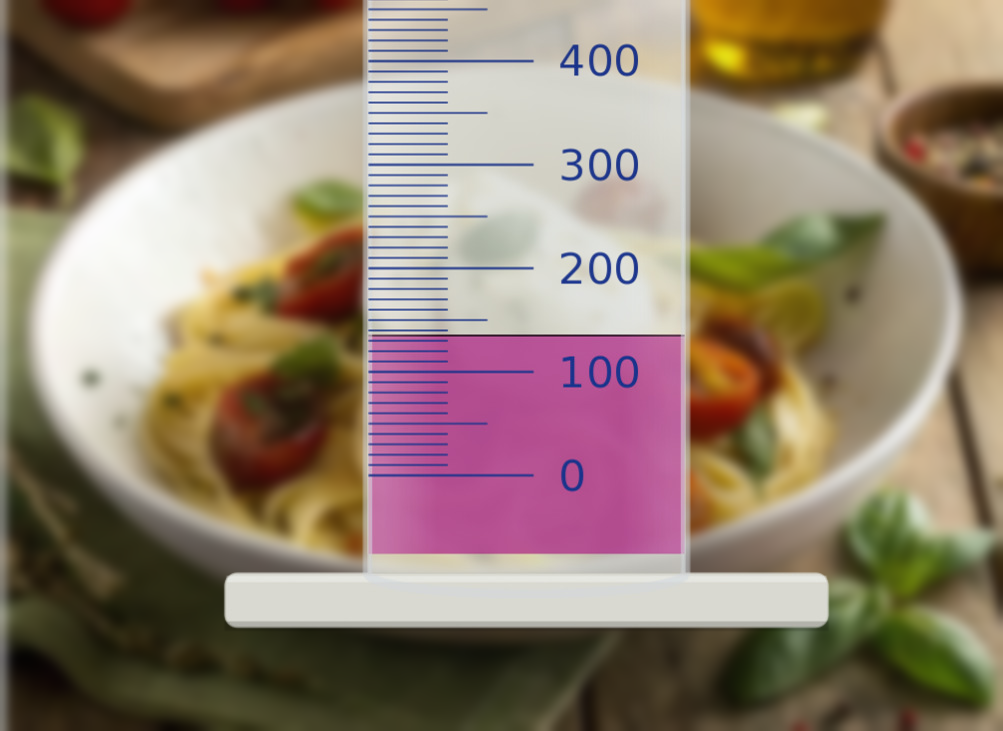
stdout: 135 mL
